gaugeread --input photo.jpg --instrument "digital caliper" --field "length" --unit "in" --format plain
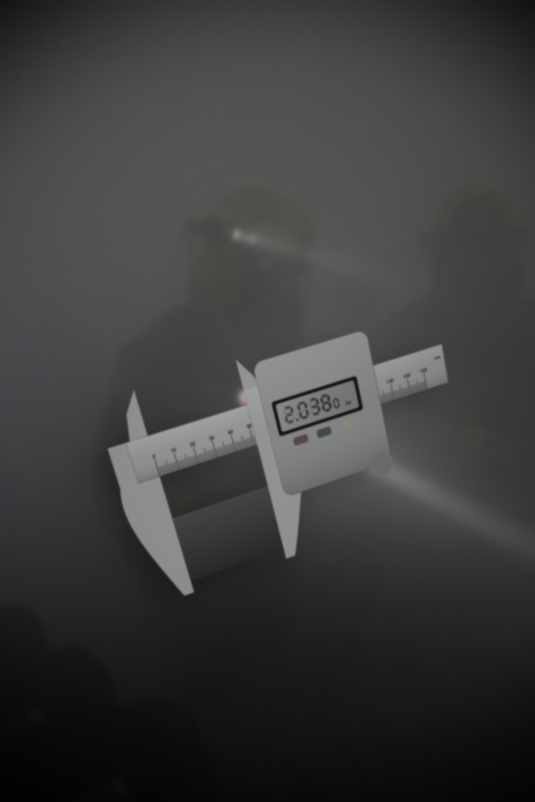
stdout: 2.0380 in
